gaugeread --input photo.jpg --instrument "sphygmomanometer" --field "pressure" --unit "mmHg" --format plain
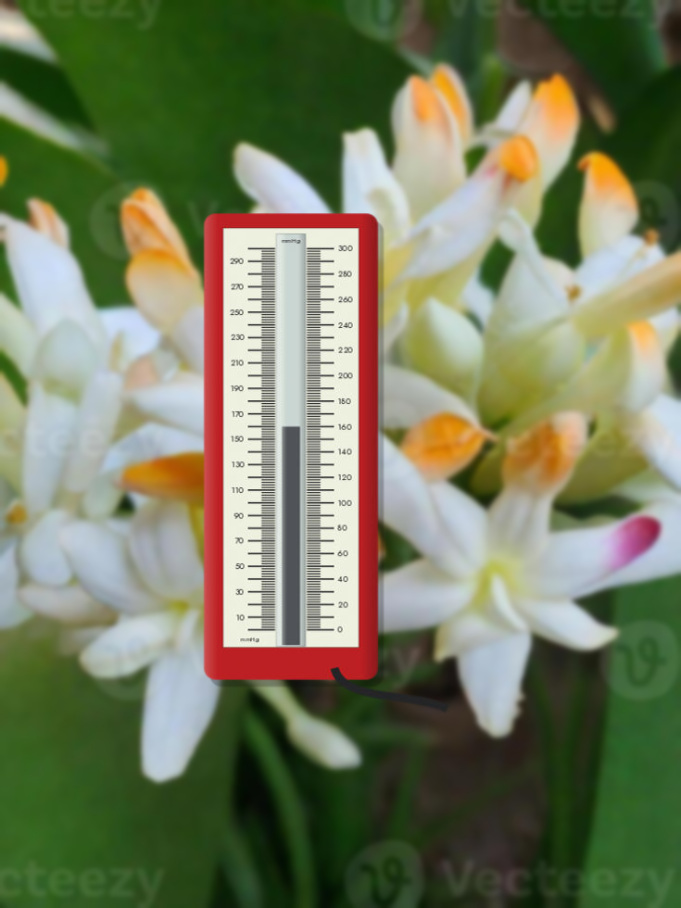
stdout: 160 mmHg
